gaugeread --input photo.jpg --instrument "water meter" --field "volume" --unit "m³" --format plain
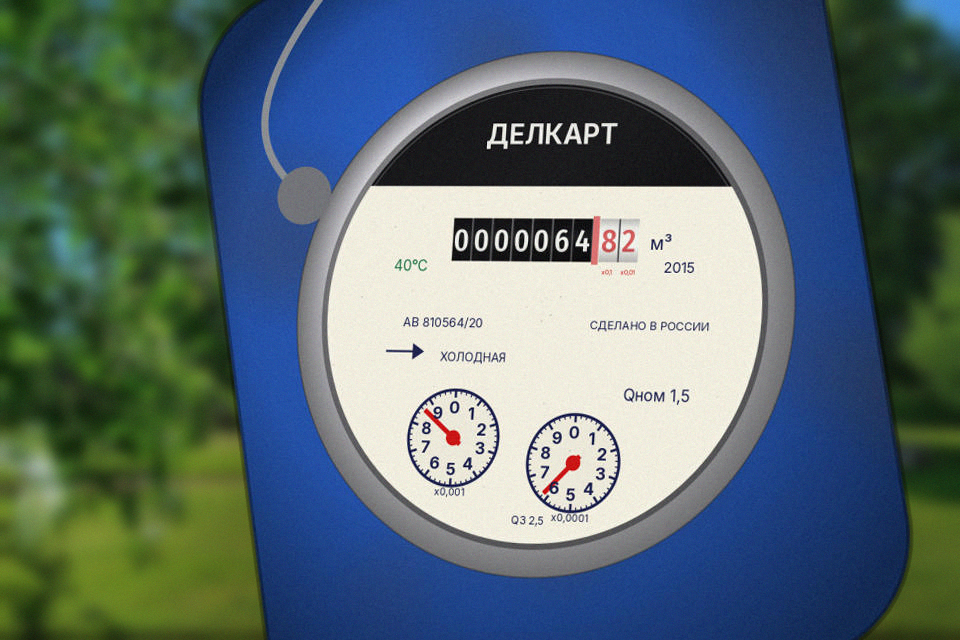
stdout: 64.8286 m³
